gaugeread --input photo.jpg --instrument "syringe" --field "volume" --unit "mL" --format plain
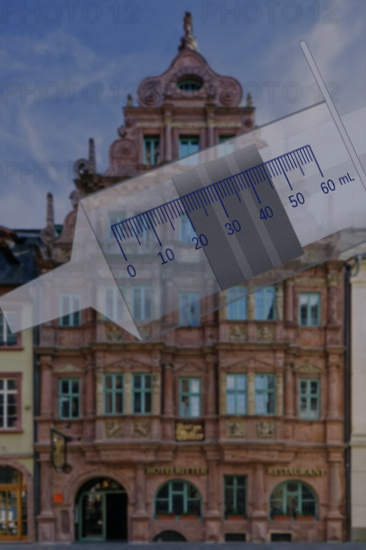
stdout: 20 mL
